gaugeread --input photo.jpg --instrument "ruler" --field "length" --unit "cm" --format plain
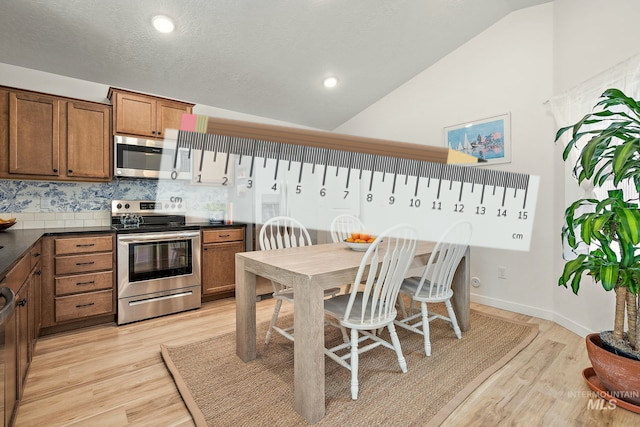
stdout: 13 cm
